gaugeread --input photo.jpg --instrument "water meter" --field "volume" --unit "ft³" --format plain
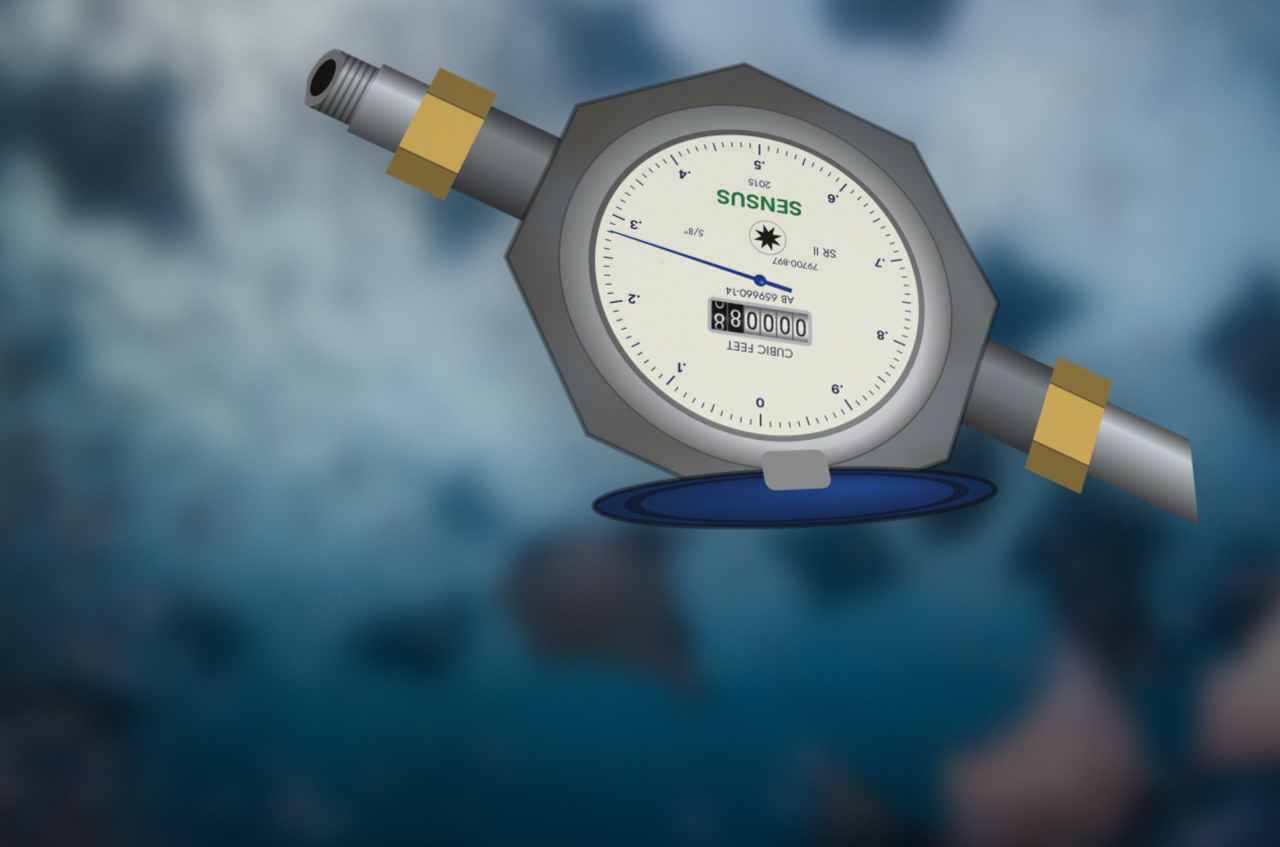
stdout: 88.28 ft³
